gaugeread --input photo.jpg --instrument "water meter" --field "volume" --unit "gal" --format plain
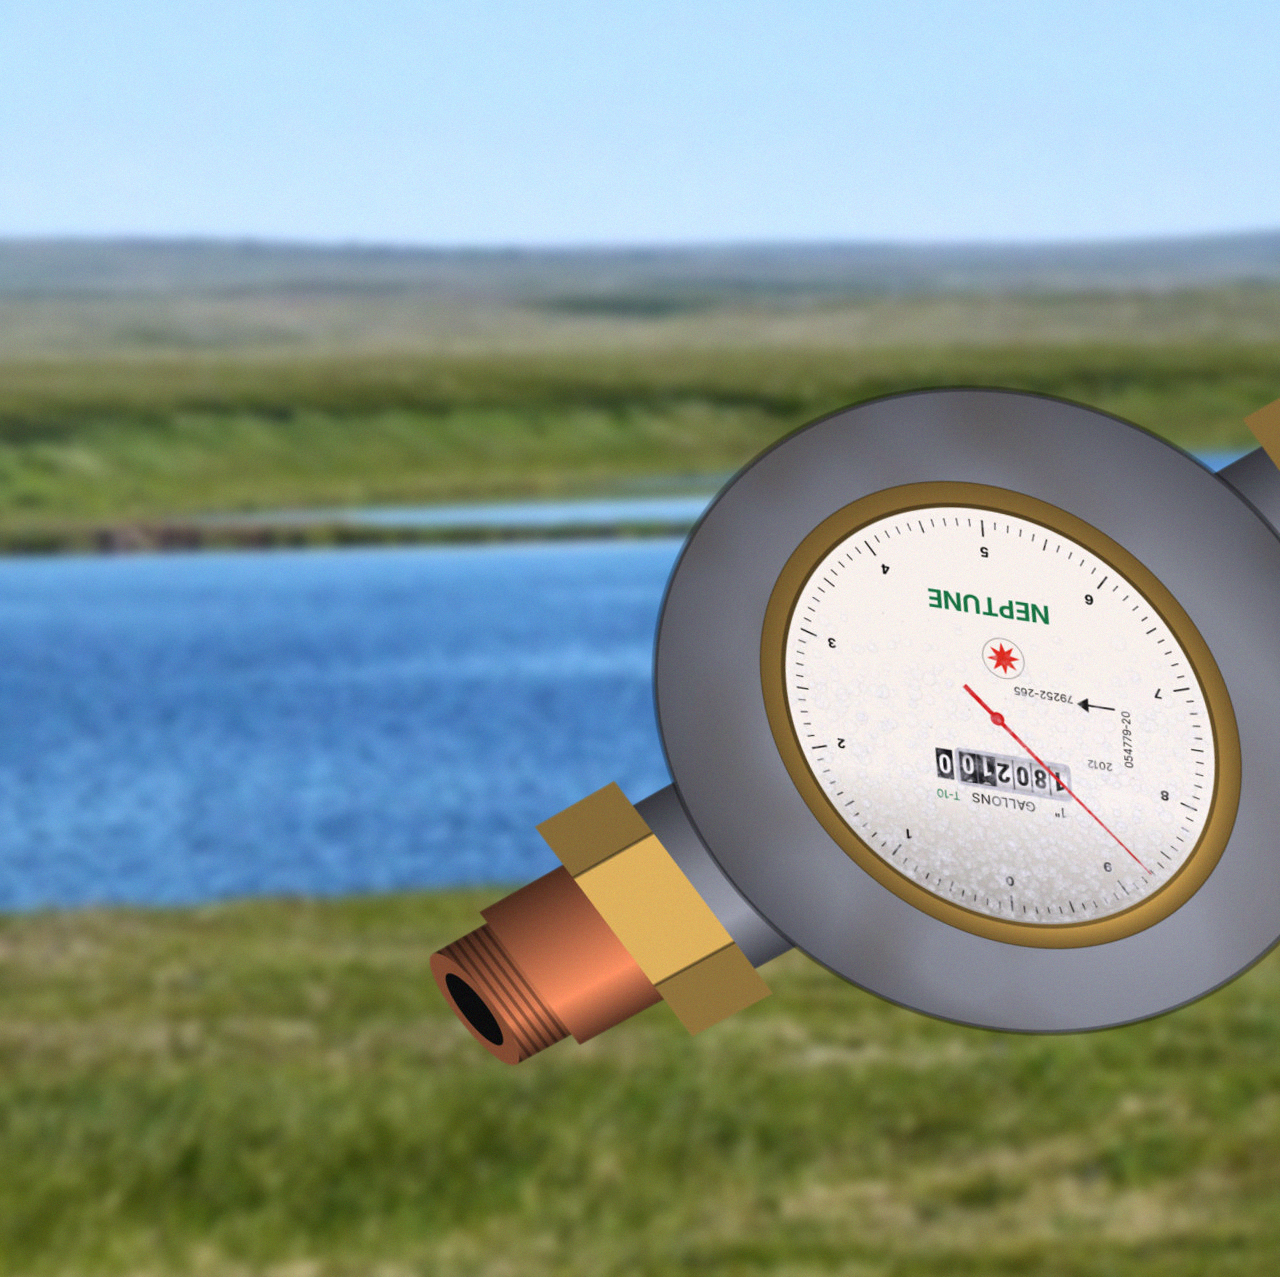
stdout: 1802098.7 gal
